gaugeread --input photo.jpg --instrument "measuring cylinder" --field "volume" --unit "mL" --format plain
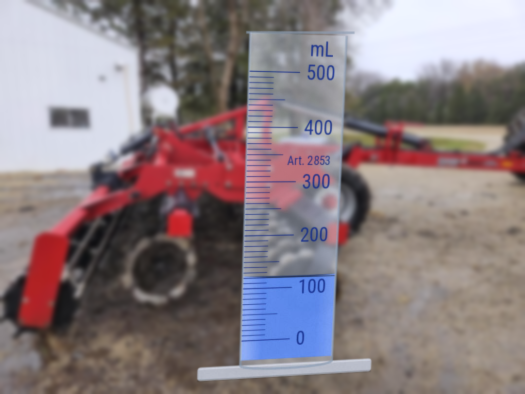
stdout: 120 mL
